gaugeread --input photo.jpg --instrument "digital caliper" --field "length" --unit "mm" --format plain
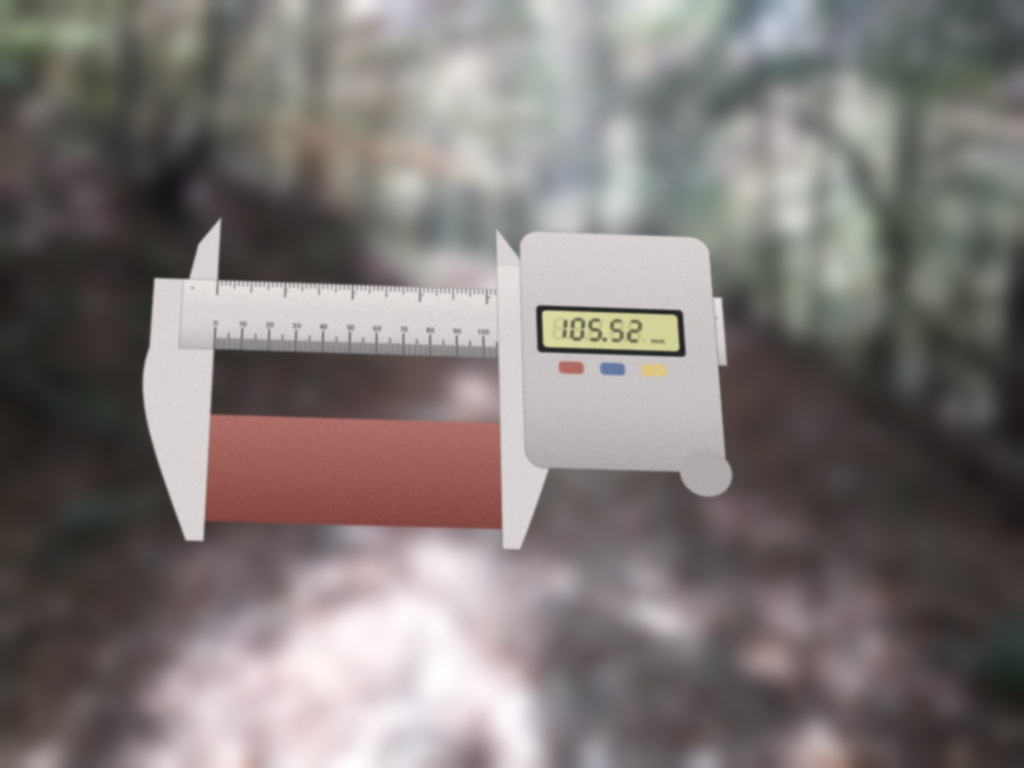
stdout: 105.52 mm
